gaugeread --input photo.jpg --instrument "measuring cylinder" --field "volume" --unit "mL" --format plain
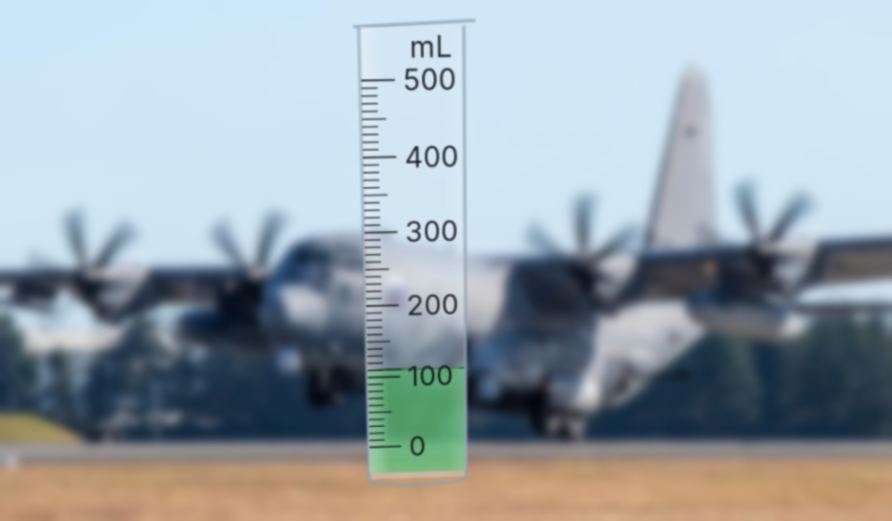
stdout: 110 mL
